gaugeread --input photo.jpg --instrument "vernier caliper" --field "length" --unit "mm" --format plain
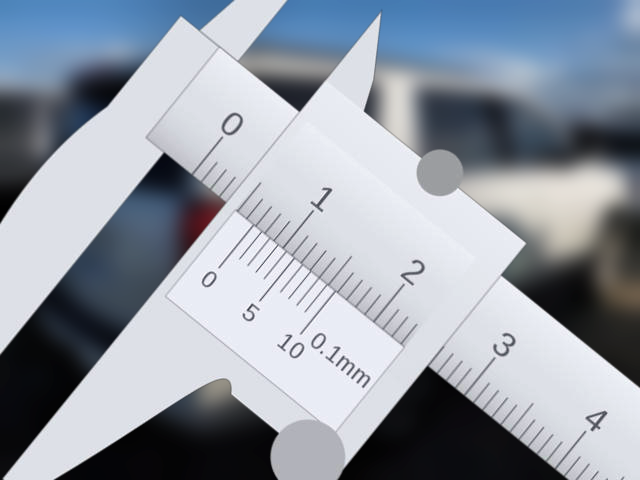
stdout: 6.8 mm
